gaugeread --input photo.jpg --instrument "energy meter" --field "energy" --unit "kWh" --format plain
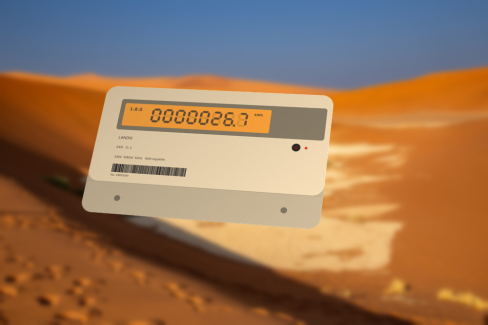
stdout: 26.7 kWh
